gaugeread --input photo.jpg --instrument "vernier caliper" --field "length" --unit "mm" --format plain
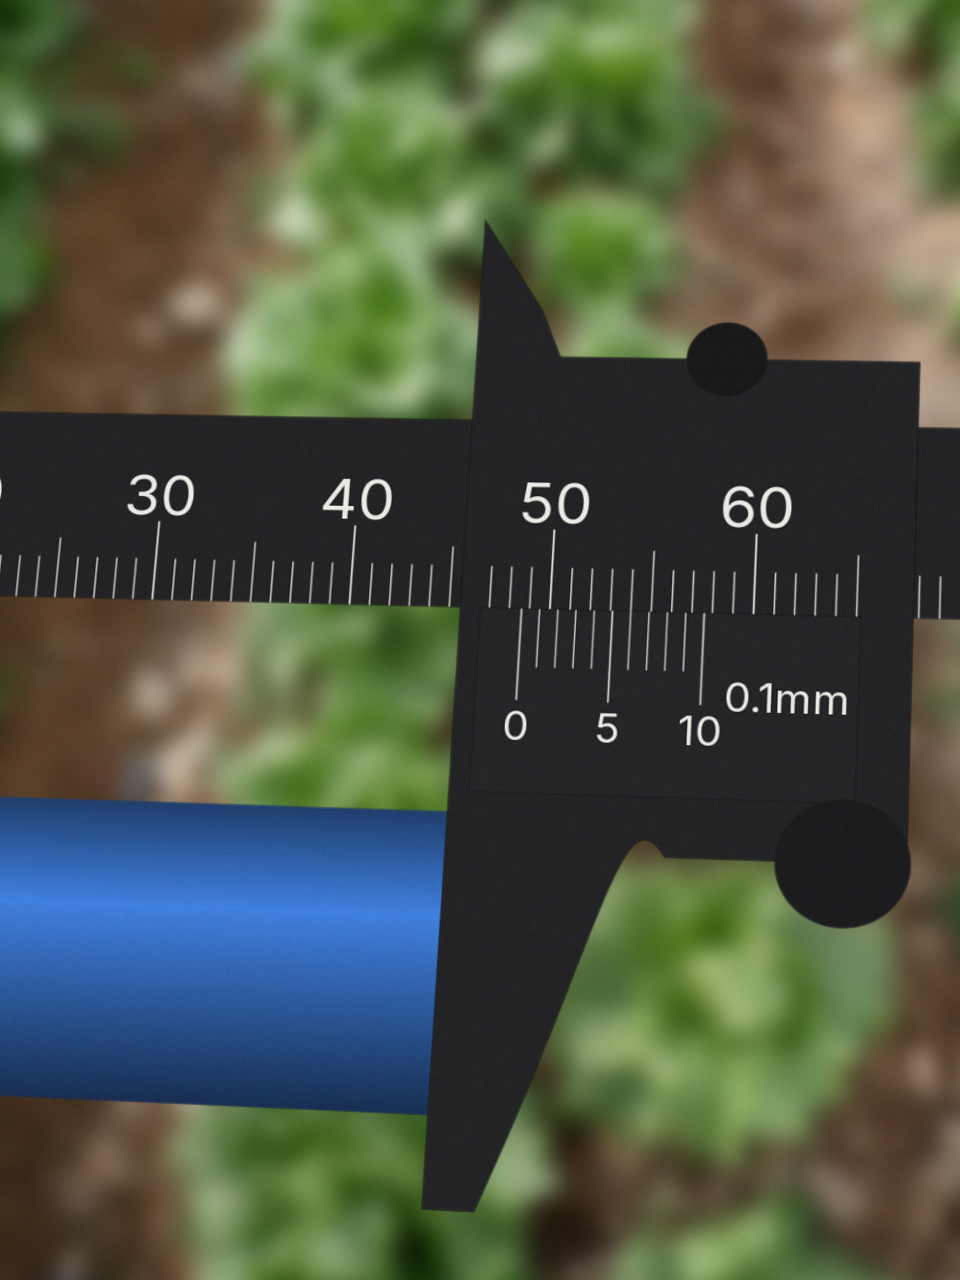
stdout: 48.6 mm
